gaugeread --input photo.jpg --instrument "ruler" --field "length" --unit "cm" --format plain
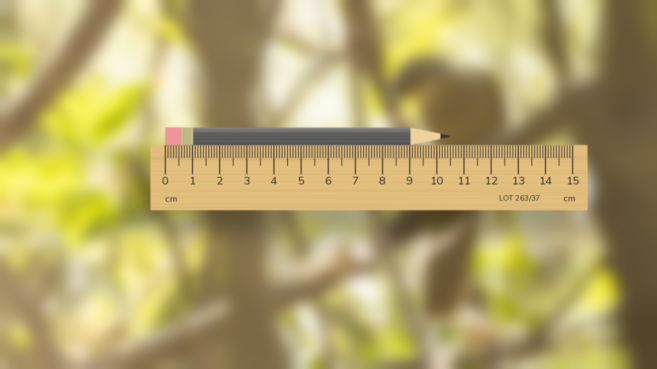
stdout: 10.5 cm
